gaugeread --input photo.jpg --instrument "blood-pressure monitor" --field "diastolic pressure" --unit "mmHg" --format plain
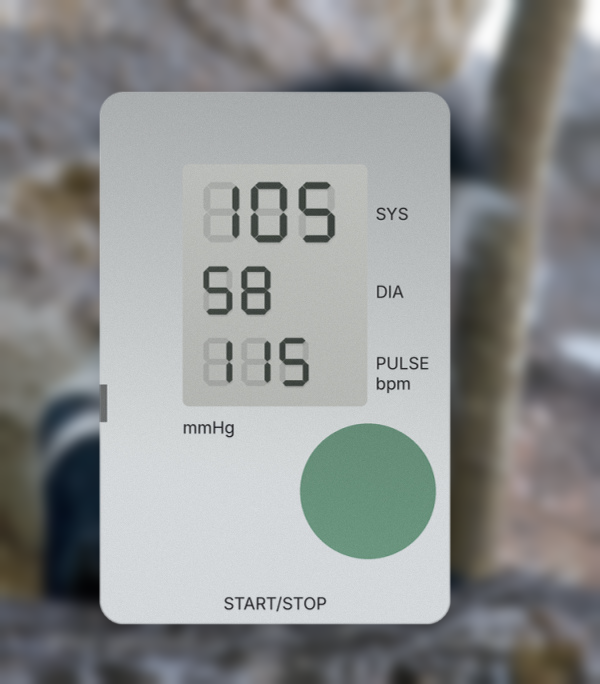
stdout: 58 mmHg
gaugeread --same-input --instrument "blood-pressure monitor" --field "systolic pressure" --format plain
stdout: 105 mmHg
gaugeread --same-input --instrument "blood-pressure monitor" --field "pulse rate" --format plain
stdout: 115 bpm
